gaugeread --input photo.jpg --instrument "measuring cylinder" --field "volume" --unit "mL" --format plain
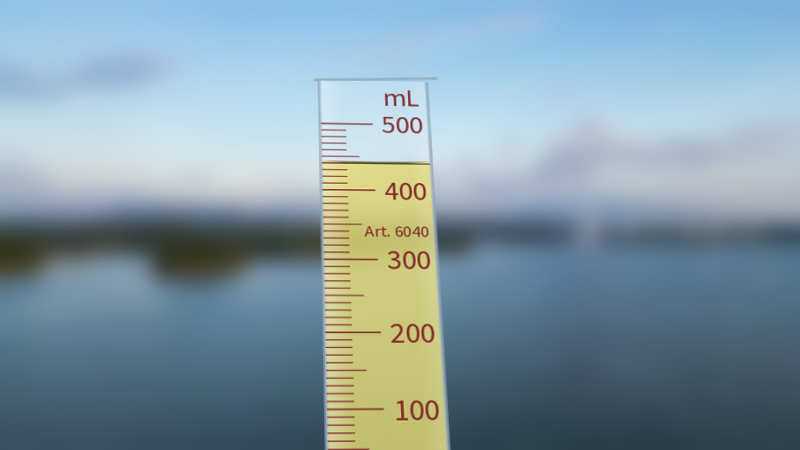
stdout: 440 mL
